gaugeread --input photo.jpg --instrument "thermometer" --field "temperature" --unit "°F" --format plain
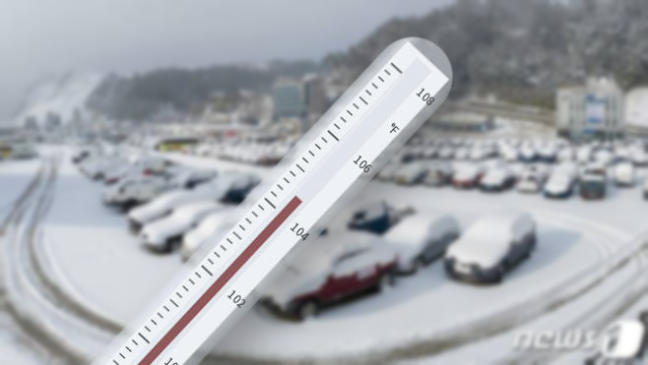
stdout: 104.5 °F
